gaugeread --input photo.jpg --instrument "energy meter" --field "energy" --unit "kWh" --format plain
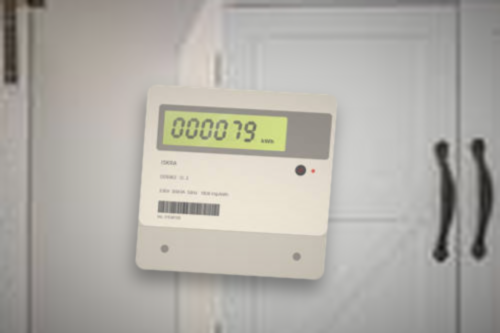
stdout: 79 kWh
